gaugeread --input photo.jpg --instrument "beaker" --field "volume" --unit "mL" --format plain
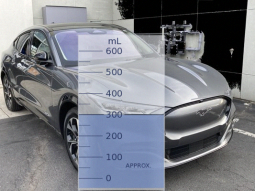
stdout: 300 mL
